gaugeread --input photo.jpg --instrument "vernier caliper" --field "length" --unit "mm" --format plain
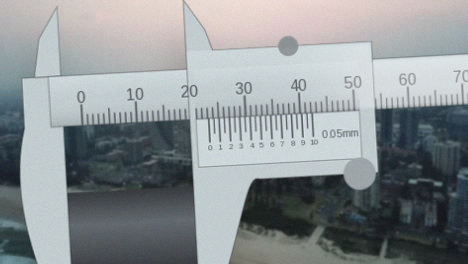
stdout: 23.2 mm
